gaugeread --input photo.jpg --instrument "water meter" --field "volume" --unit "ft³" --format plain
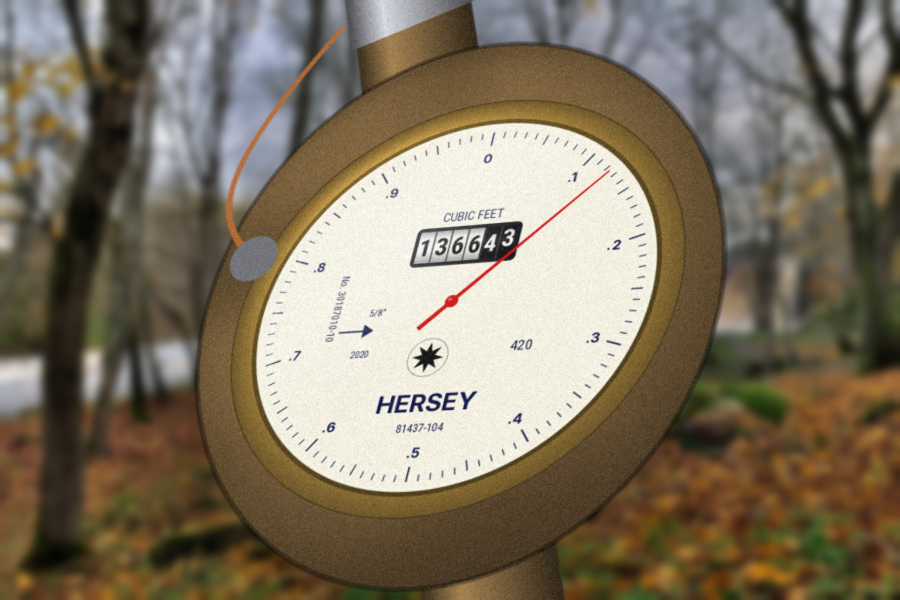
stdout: 136643.12 ft³
